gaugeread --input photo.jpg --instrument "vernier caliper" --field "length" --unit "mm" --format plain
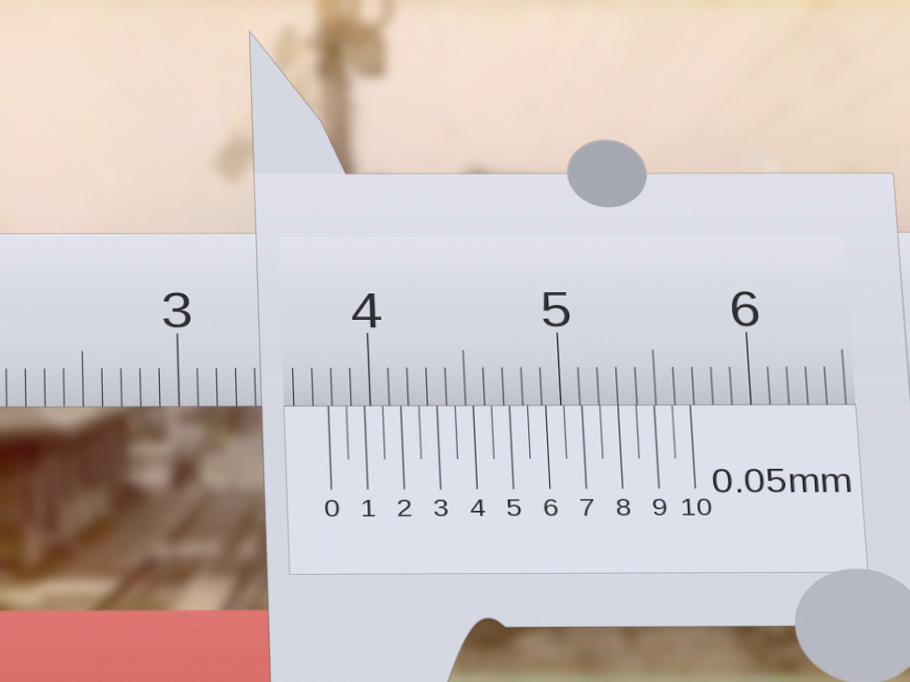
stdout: 37.8 mm
